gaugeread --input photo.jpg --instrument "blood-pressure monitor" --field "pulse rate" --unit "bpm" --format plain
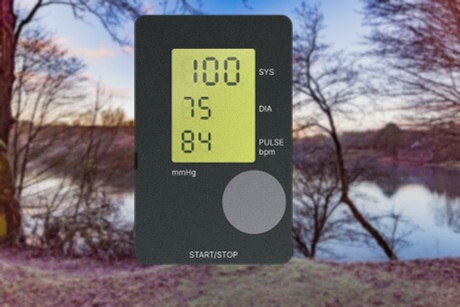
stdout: 84 bpm
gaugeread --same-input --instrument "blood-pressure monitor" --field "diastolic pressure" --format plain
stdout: 75 mmHg
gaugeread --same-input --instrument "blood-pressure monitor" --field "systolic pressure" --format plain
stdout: 100 mmHg
